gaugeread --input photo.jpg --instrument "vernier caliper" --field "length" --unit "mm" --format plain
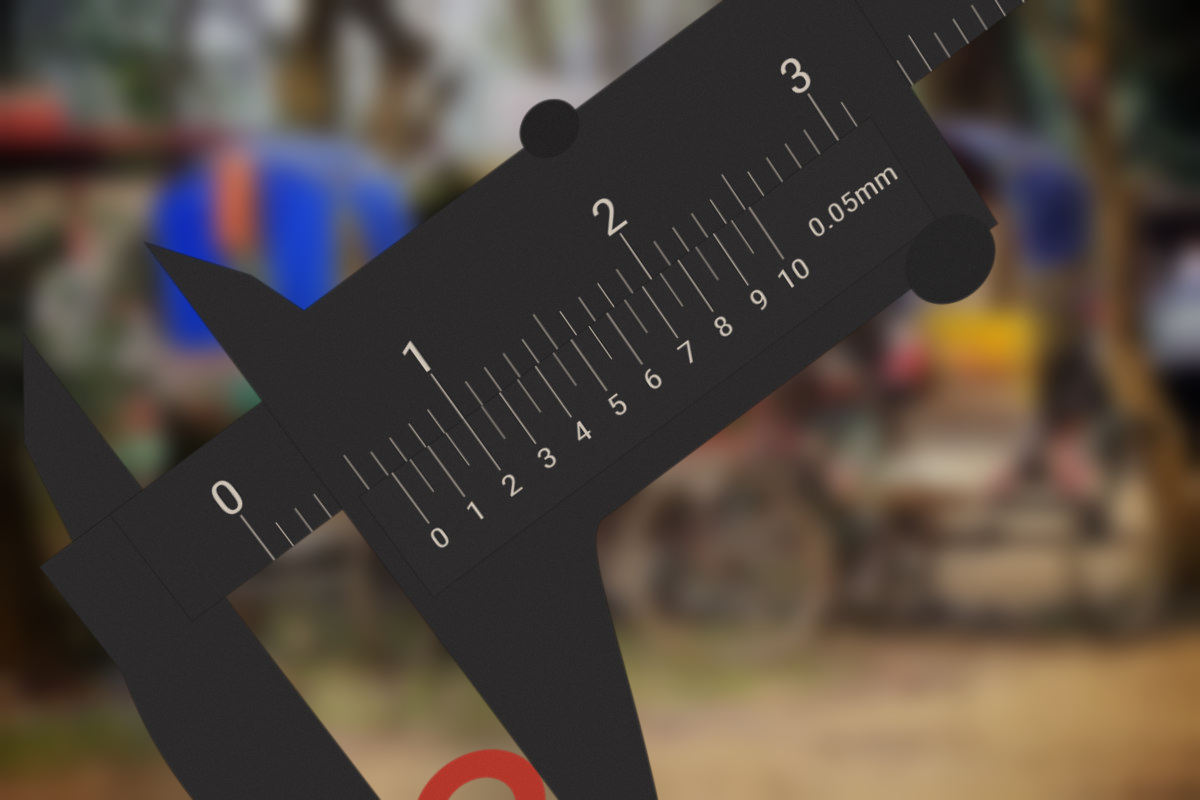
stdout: 6.2 mm
